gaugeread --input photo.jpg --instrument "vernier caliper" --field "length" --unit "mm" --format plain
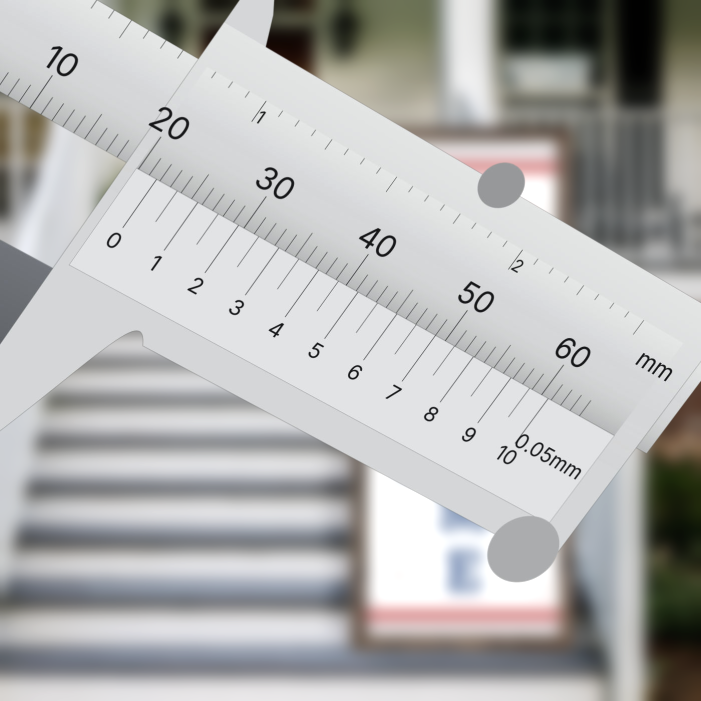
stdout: 21.7 mm
